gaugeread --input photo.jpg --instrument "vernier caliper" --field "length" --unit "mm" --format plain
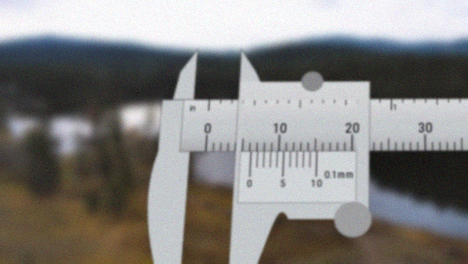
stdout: 6.2 mm
